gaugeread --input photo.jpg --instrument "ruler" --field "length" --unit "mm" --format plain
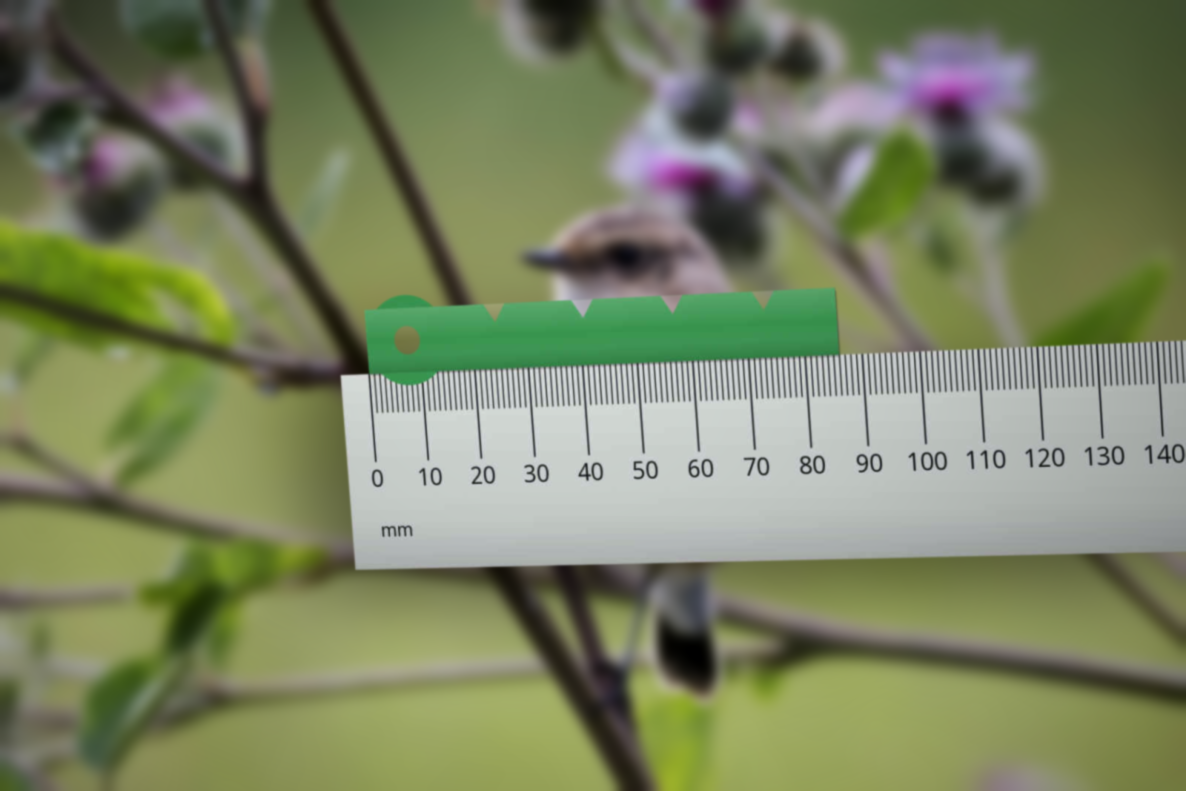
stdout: 86 mm
